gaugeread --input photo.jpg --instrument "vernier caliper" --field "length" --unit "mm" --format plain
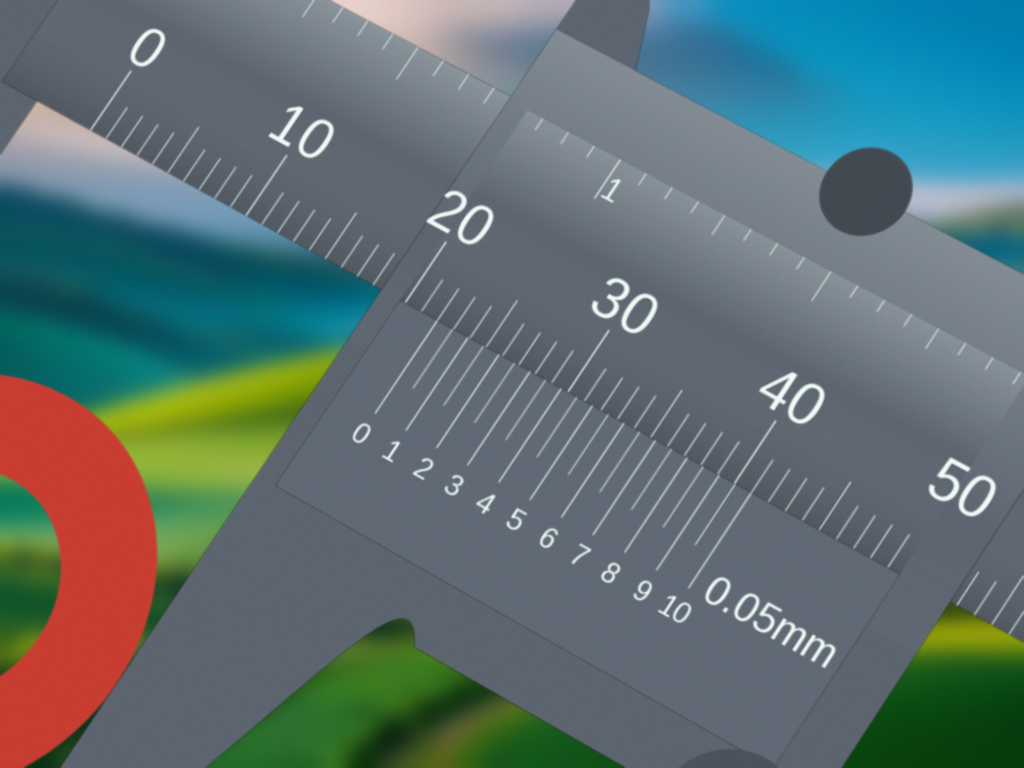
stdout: 22.0 mm
